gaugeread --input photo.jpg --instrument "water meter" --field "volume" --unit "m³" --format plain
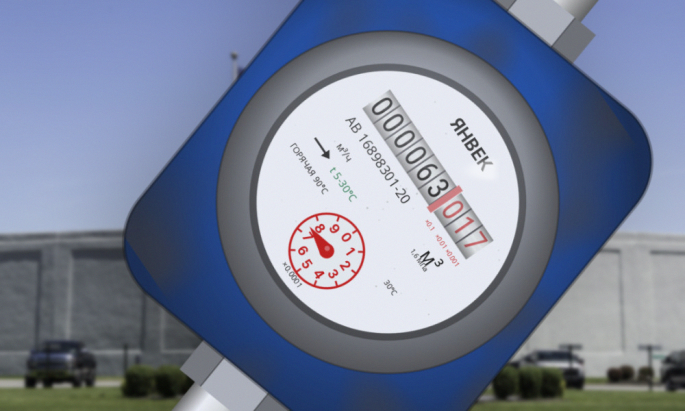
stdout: 63.0177 m³
